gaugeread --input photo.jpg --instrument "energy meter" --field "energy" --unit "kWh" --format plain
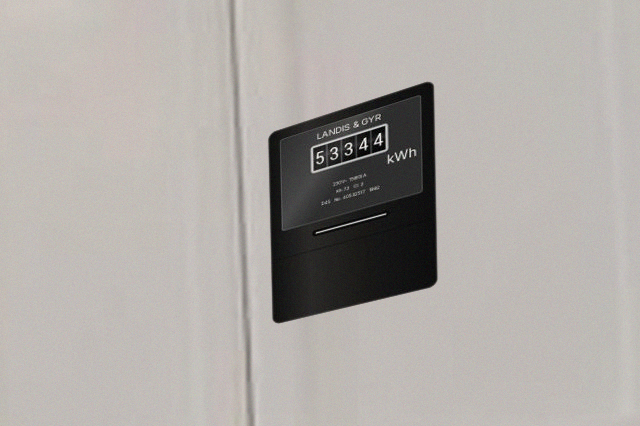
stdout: 53344 kWh
